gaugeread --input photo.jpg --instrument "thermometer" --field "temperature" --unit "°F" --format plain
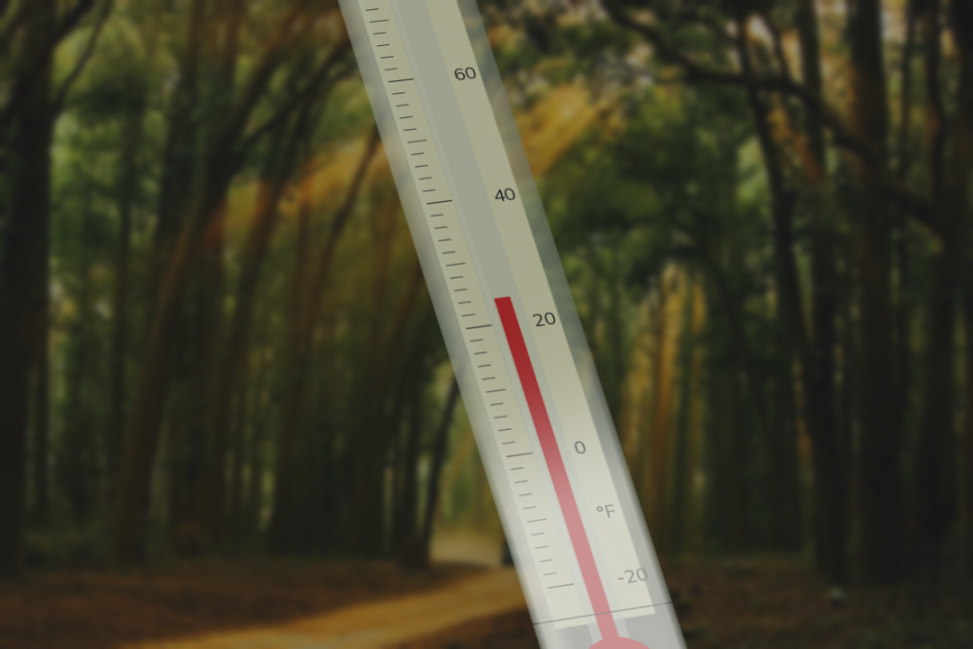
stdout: 24 °F
